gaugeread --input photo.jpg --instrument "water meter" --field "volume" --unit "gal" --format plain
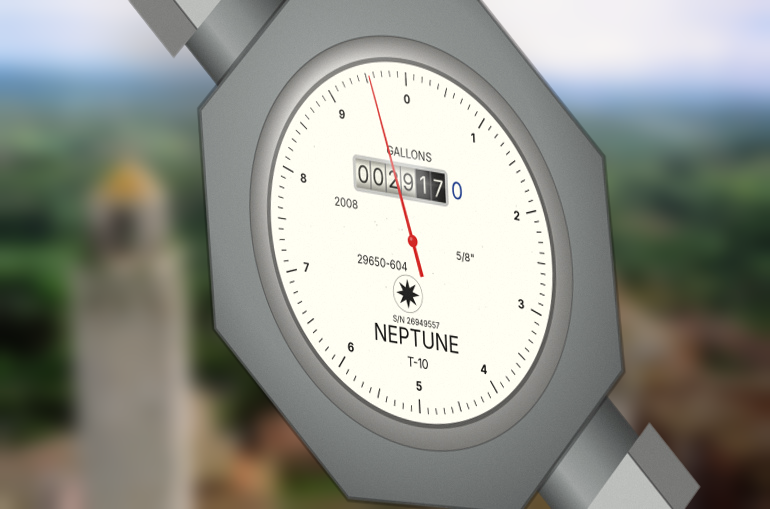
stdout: 29169.5 gal
